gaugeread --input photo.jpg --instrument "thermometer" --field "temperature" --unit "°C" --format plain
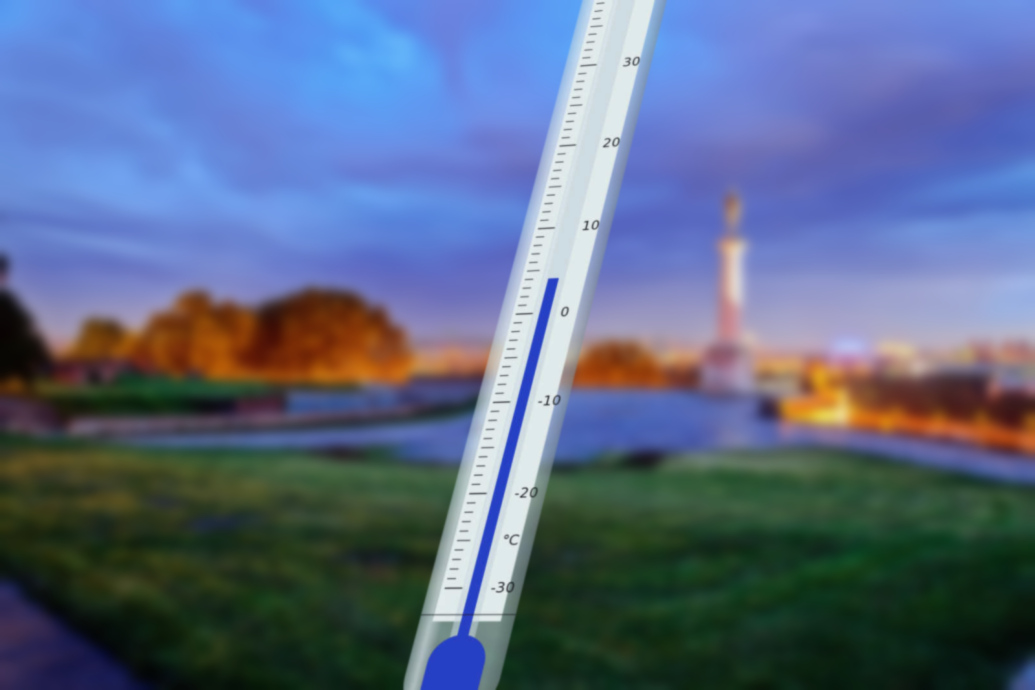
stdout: 4 °C
